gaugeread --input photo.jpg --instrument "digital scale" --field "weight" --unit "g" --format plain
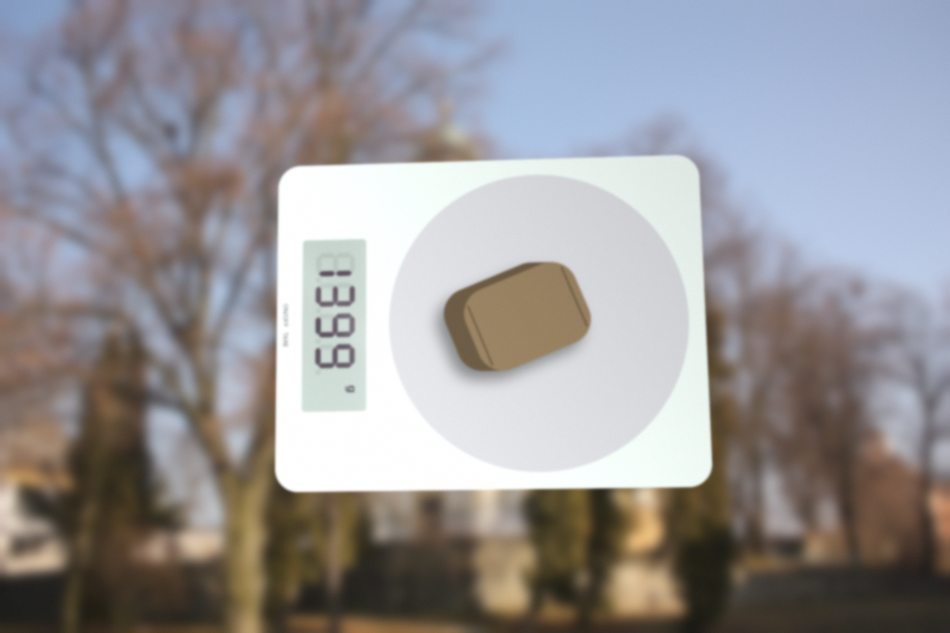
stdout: 1399 g
